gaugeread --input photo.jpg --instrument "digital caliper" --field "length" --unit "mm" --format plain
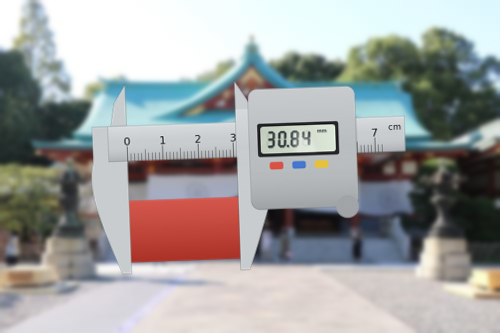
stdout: 30.84 mm
